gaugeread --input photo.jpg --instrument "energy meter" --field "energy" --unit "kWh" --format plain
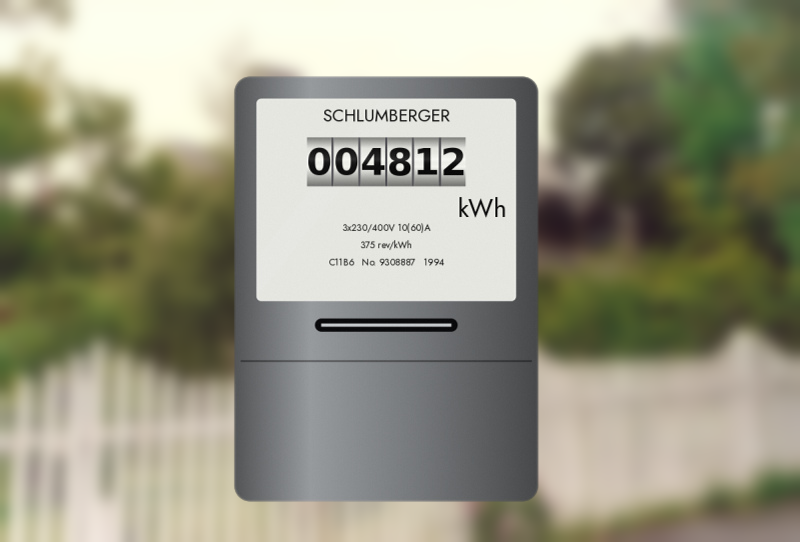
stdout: 4812 kWh
